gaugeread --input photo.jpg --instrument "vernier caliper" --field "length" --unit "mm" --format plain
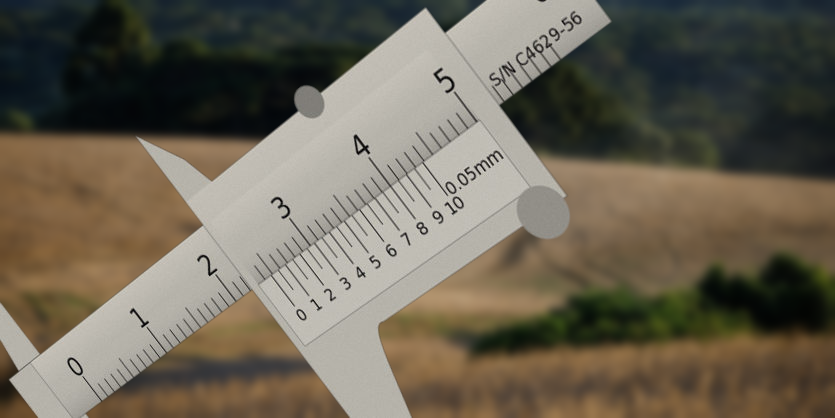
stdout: 24.8 mm
